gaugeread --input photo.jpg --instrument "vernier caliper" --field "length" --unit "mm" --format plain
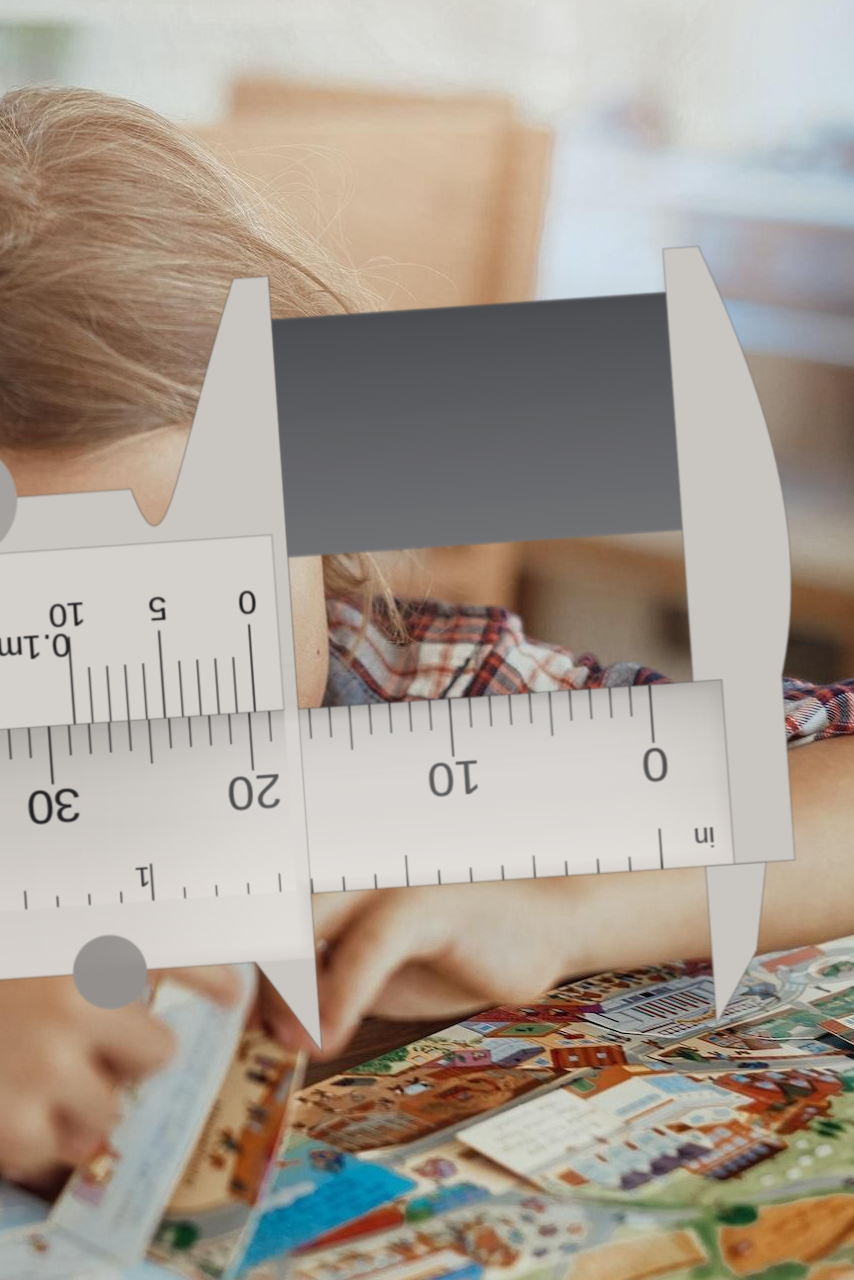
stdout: 19.7 mm
